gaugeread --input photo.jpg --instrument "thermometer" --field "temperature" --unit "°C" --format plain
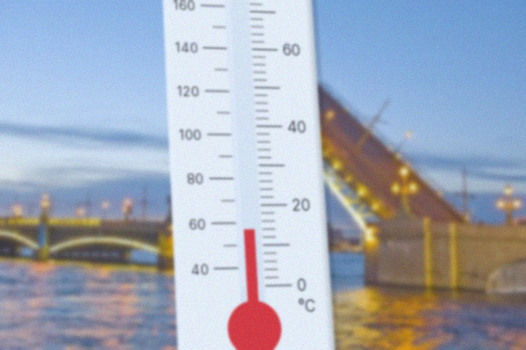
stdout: 14 °C
